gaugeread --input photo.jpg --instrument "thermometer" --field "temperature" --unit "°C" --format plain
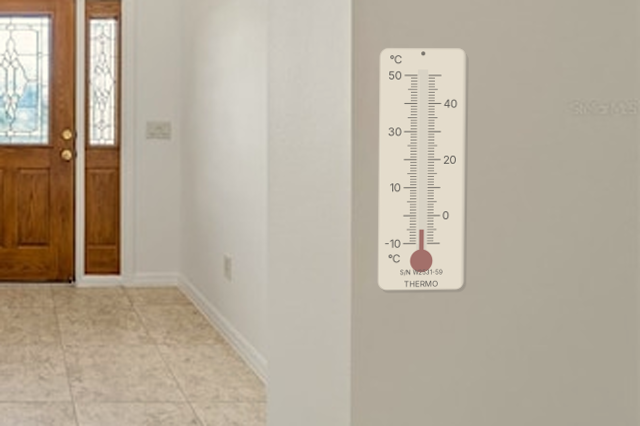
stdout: -5 °C
